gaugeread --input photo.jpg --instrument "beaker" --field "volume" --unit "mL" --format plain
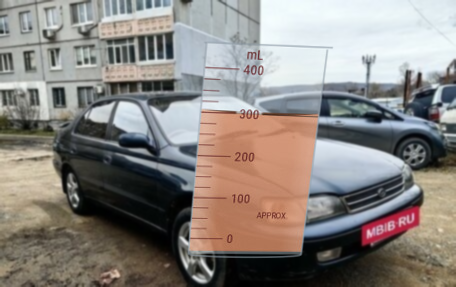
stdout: 300 mL
